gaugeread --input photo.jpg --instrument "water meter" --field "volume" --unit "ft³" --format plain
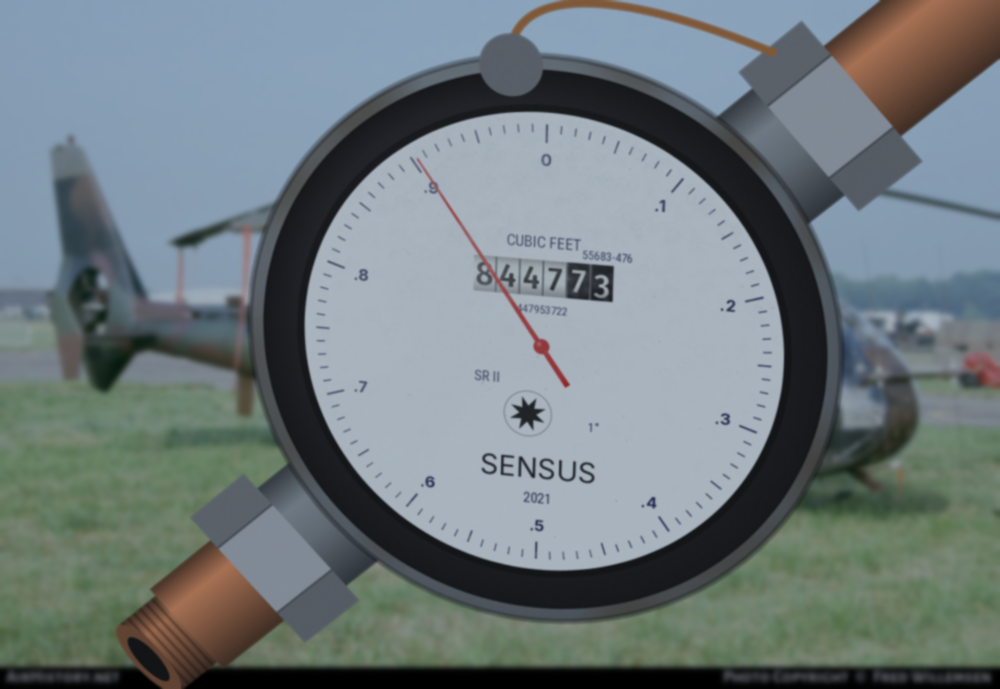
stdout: 844772.90 ft³
